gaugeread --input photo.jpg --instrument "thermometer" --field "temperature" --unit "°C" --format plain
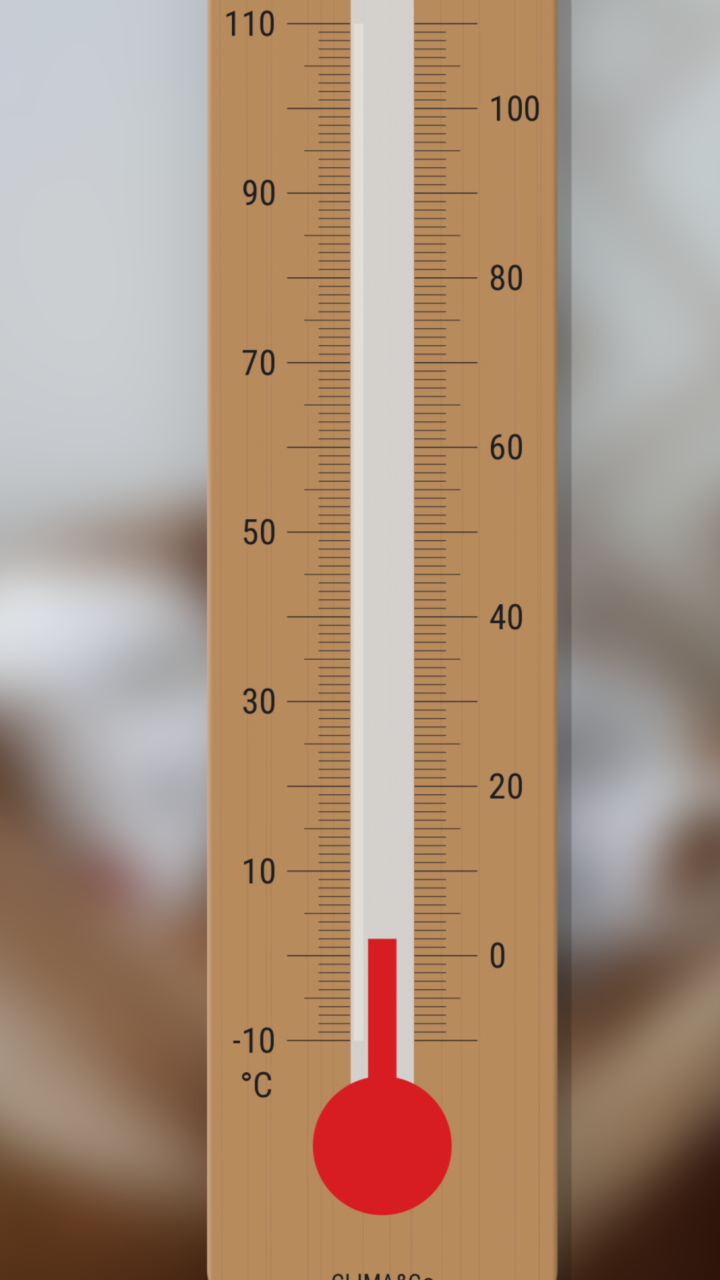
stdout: 2 °C
